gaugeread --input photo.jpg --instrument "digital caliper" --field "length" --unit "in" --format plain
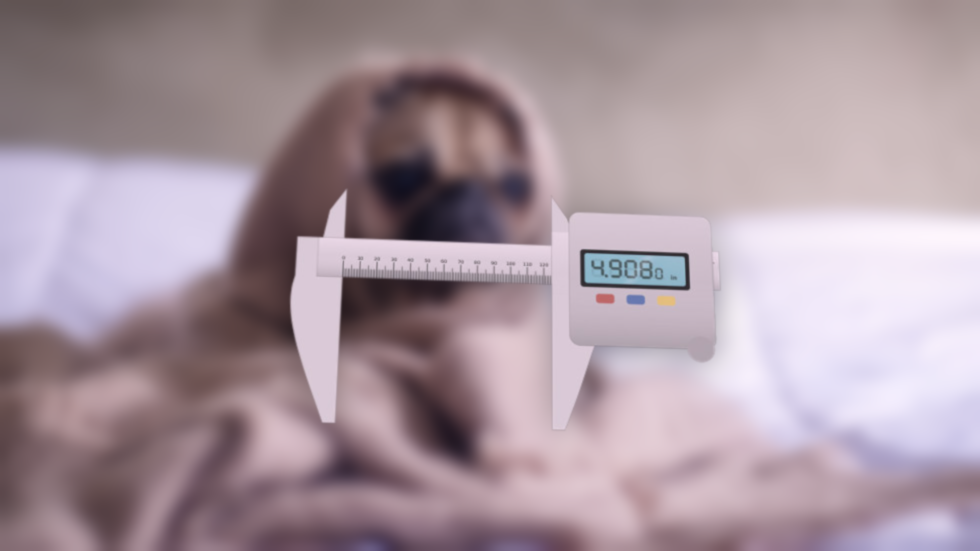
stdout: 4.9080 in
